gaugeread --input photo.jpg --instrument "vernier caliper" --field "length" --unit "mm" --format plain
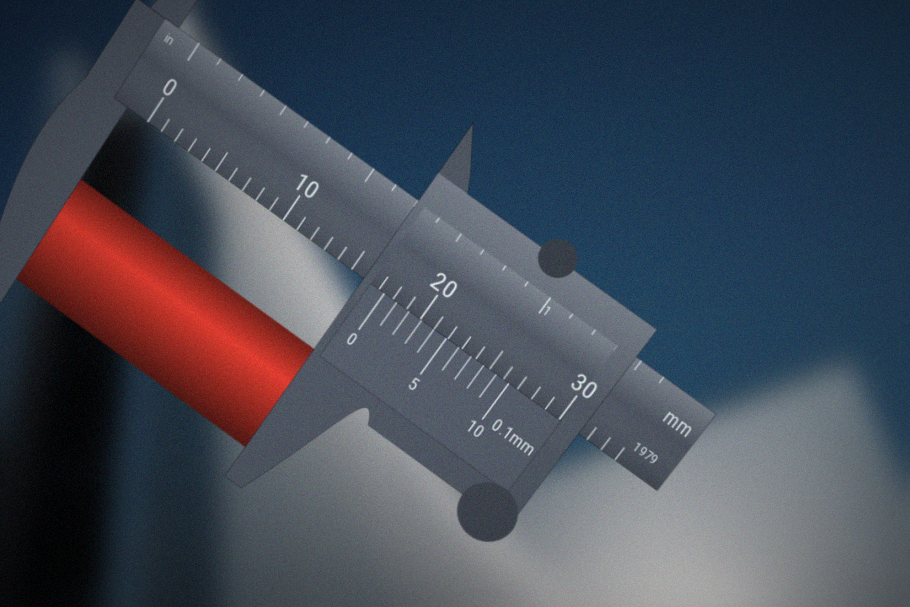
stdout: 17.4 mm
